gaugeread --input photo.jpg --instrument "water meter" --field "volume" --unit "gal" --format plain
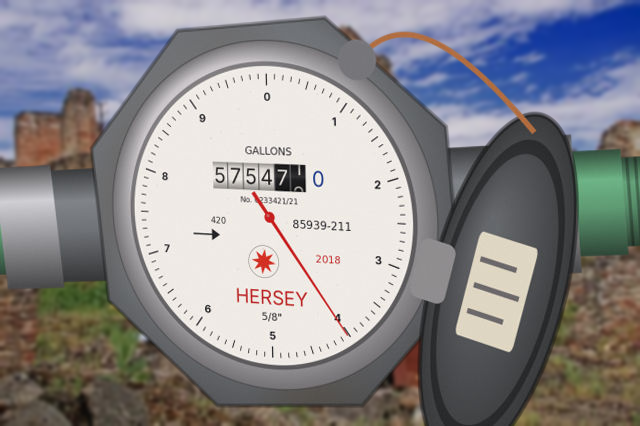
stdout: 5754714.0 gal
